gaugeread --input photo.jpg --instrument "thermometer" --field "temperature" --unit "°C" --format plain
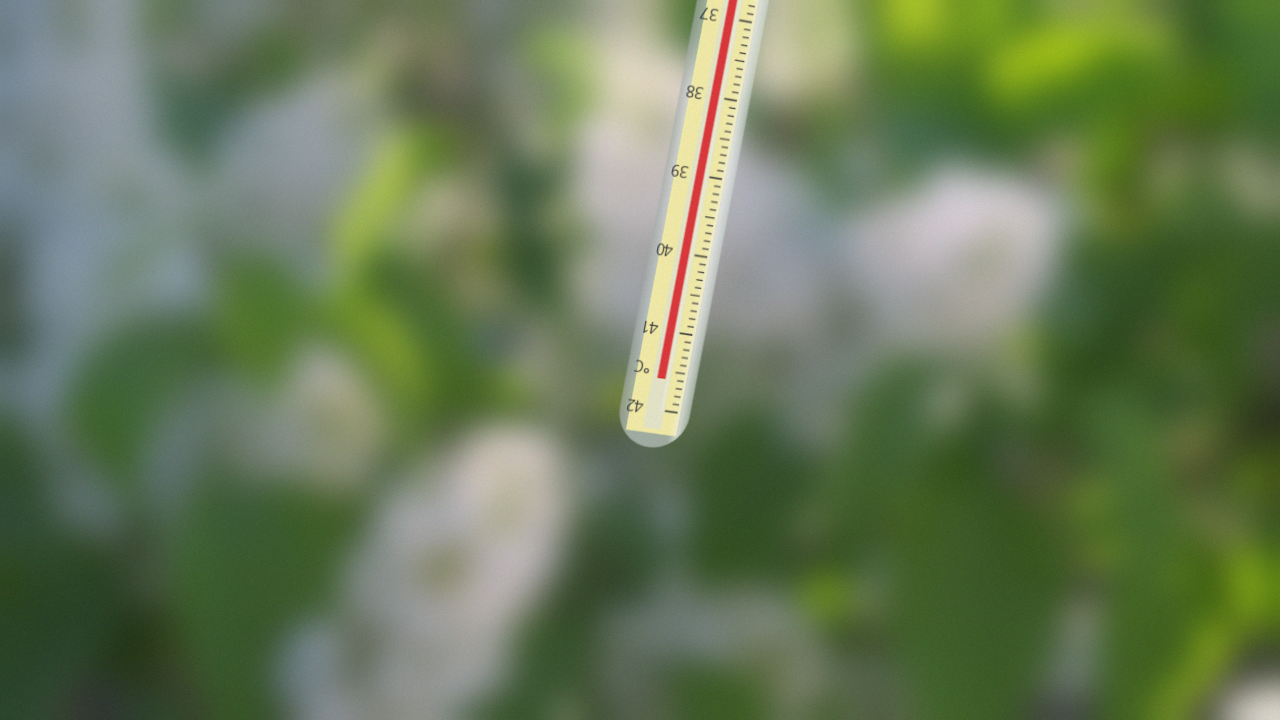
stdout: 41.6 °C
